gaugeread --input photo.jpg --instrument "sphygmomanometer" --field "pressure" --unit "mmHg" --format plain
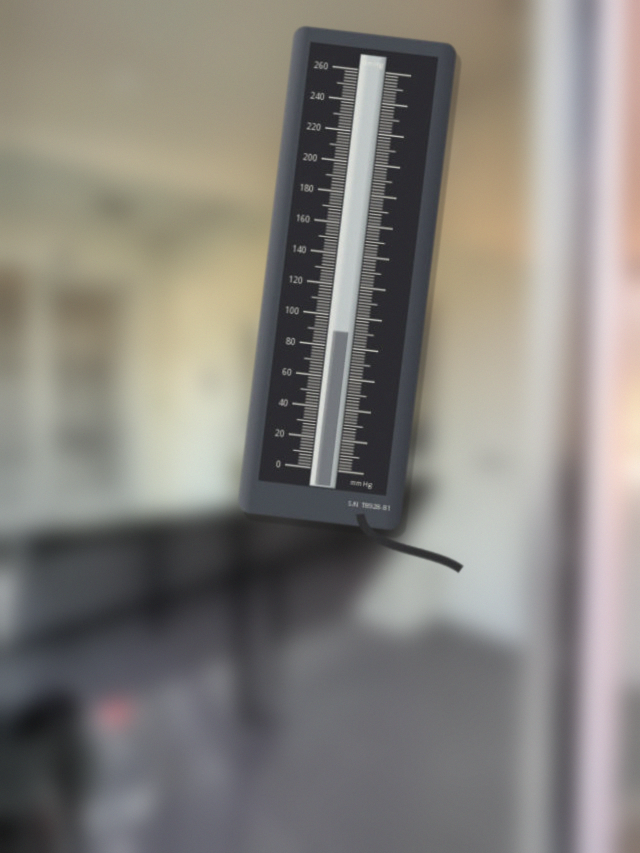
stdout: 90 mmHg
